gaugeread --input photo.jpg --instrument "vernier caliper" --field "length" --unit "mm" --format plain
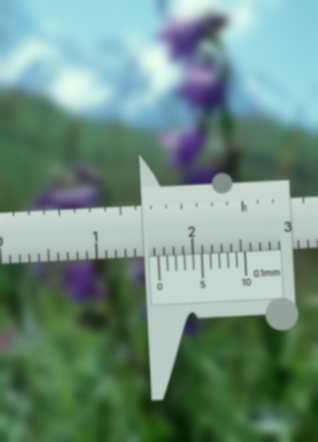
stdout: 16.4 mm
